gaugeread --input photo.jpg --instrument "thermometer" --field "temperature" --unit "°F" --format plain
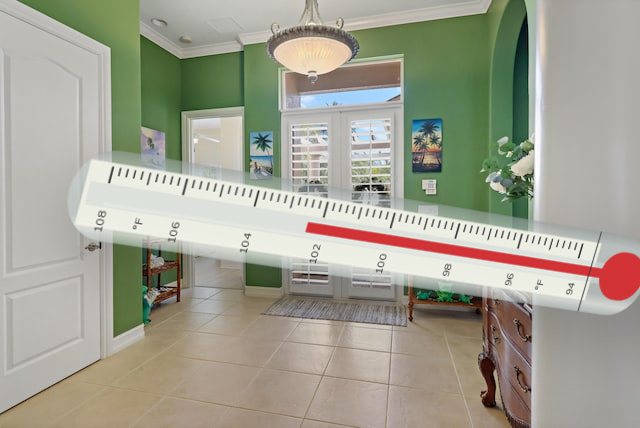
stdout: 102.4 °F
